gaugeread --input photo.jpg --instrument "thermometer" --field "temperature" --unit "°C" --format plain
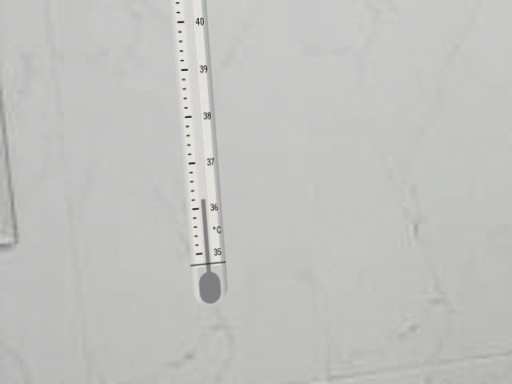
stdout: 36.2 °C
